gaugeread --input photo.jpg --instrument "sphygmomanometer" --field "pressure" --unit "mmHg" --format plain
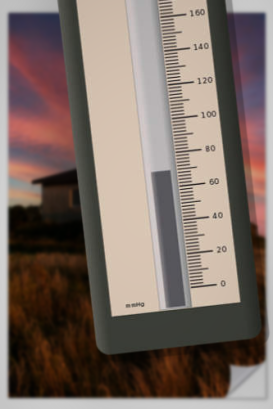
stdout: 70 mmHg
